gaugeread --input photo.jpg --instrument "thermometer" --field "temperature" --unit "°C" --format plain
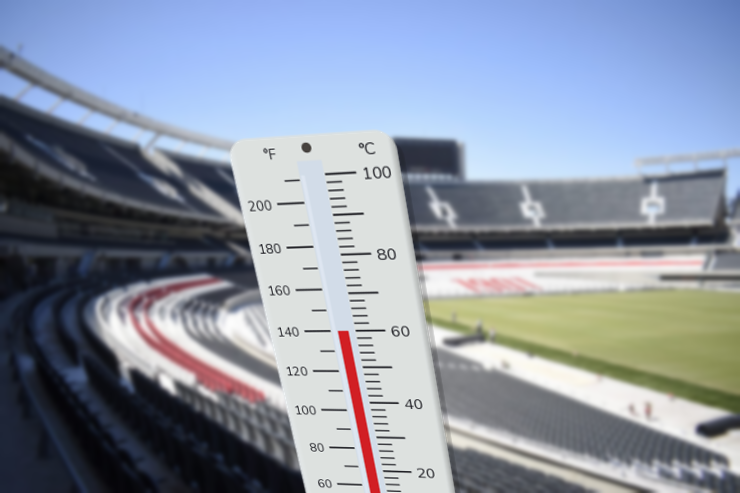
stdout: 60 °C
